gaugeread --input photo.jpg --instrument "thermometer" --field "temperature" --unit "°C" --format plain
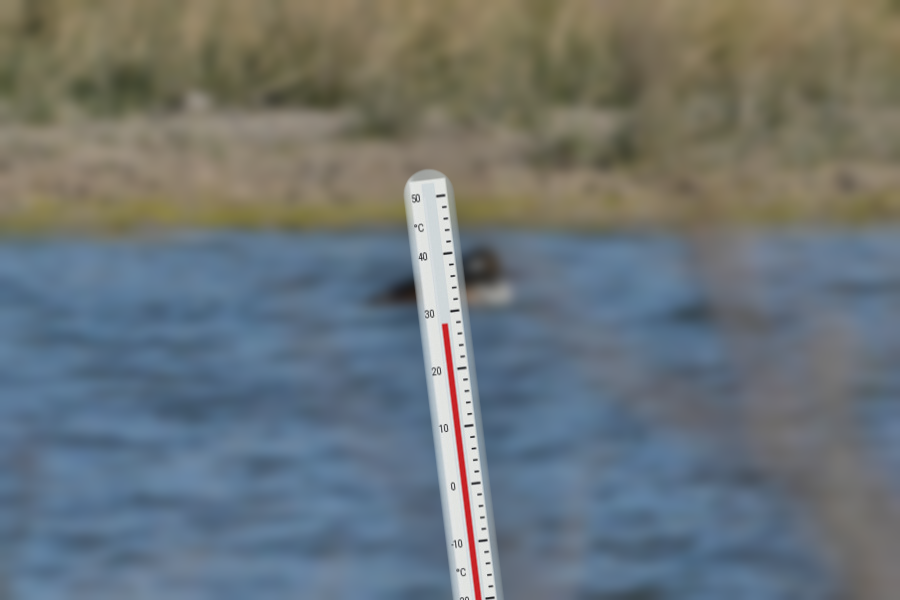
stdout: 28 °C
